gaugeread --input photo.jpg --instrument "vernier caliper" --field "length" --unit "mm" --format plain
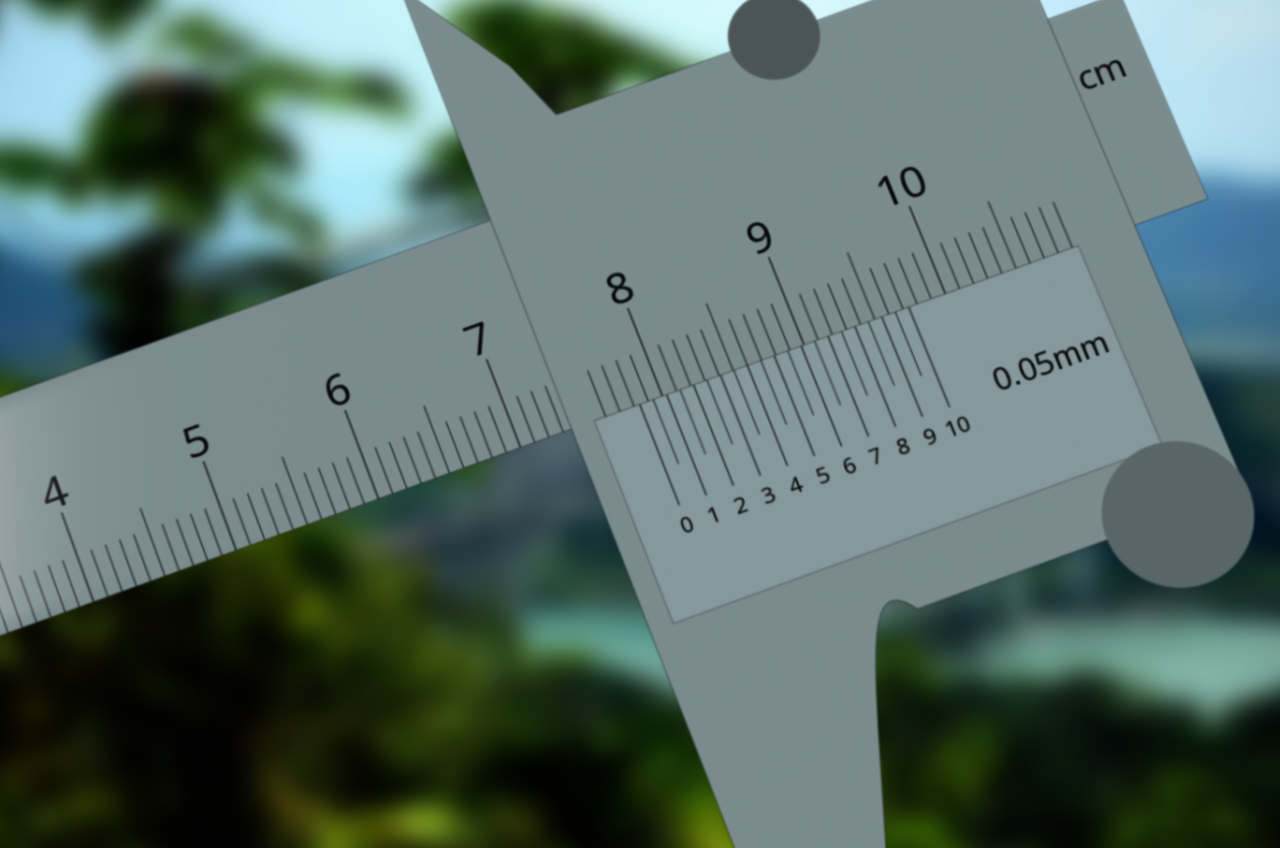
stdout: 78.4 mm
